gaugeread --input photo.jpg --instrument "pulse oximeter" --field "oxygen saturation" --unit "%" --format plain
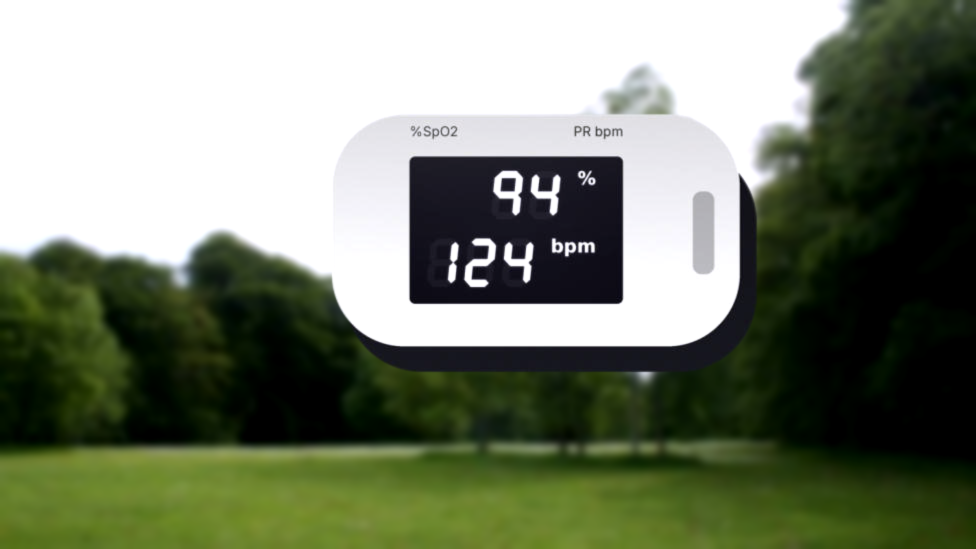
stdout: 94 %
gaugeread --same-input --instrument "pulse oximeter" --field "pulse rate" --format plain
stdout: 124 bpm
